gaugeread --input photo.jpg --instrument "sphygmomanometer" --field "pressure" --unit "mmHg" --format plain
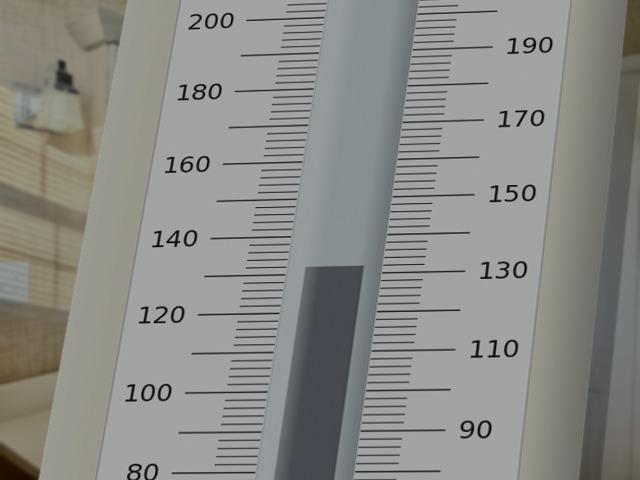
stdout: 132 mmHg
